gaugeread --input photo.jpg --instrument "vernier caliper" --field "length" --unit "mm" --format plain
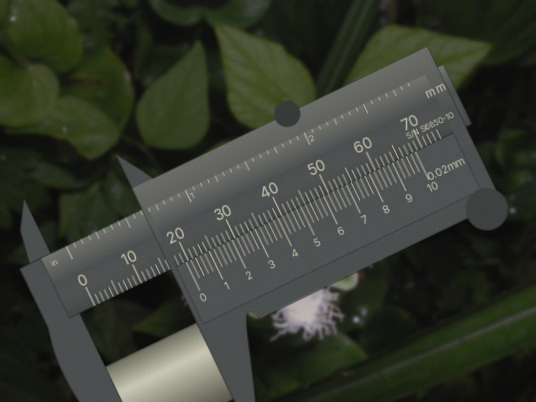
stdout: 19.5 mm
